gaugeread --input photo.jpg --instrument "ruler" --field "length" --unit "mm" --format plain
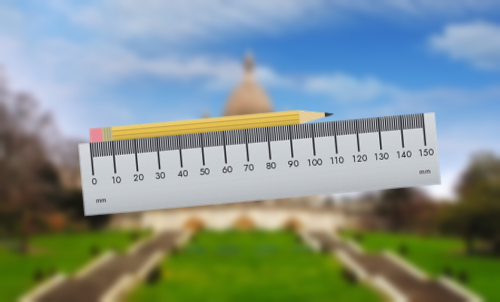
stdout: 110 mm
